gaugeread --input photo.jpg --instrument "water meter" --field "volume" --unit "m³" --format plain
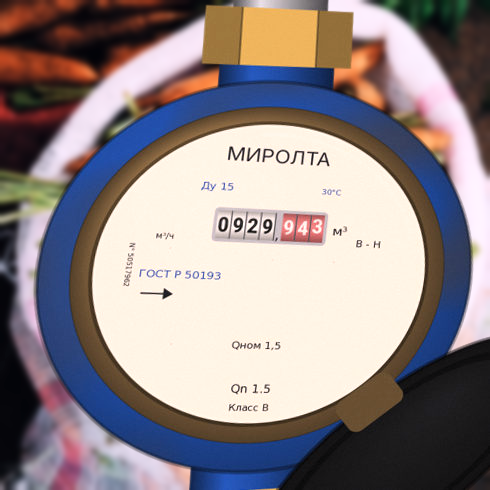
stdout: 929.943 m³
